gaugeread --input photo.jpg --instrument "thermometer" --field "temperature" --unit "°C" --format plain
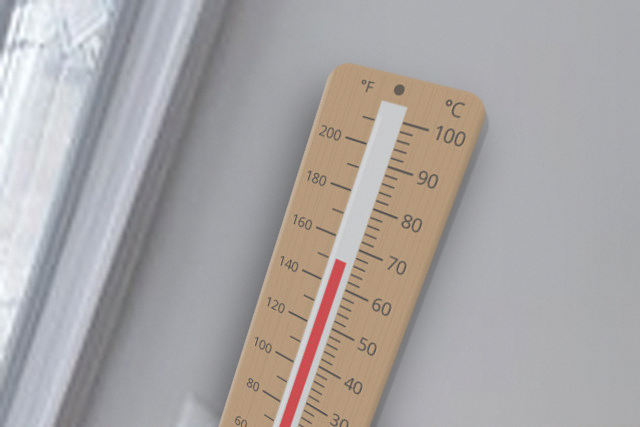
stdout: 66 °C
